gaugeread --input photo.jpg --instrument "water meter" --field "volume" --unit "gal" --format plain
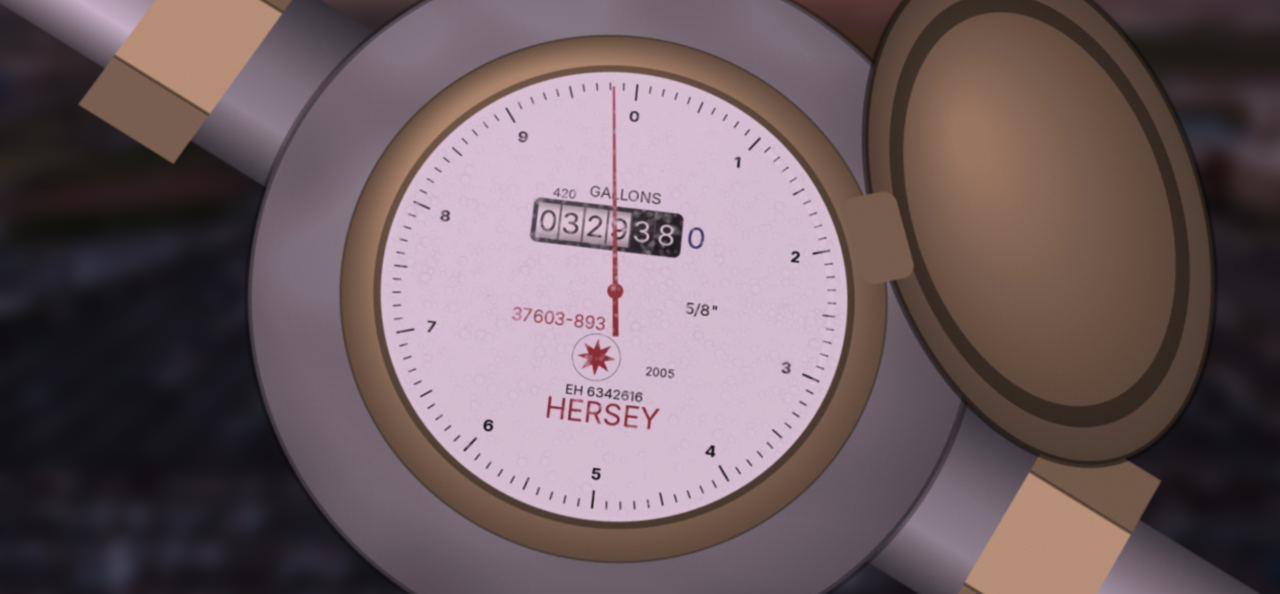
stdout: 329379.8 gal
